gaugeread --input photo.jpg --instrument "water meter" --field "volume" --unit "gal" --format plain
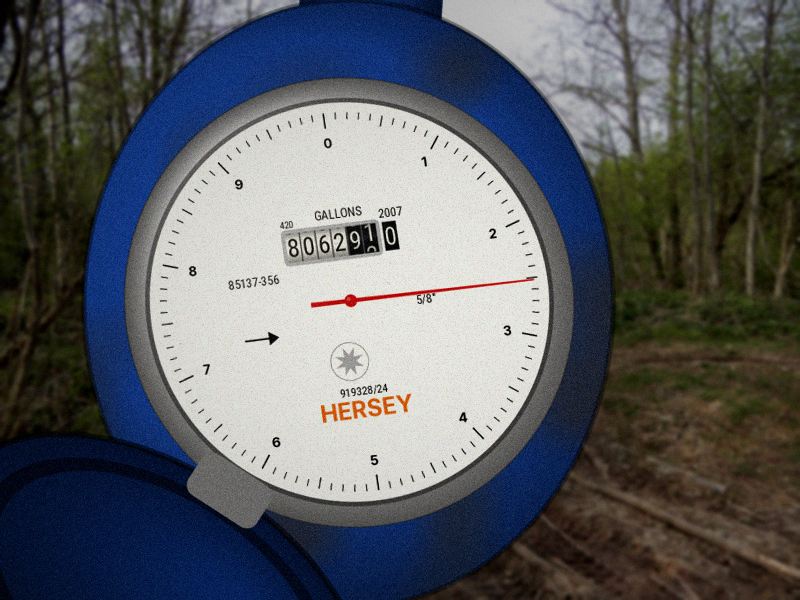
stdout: 8062912.5 gal
